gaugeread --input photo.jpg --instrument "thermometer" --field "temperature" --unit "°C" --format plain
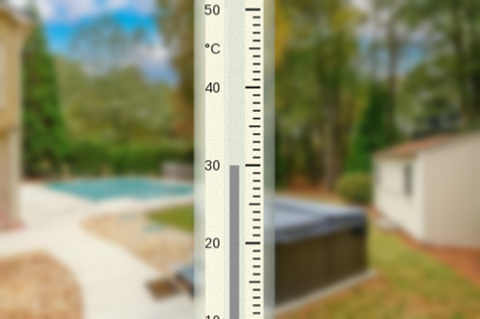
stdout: 30 °C
